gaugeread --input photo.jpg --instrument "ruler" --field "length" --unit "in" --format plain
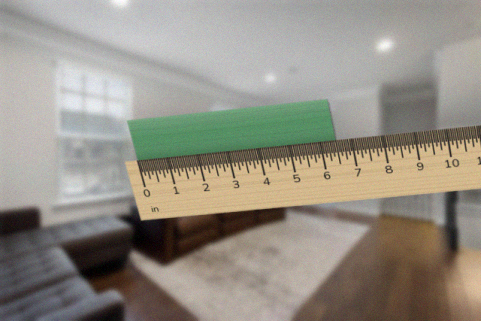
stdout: 6.5 in
